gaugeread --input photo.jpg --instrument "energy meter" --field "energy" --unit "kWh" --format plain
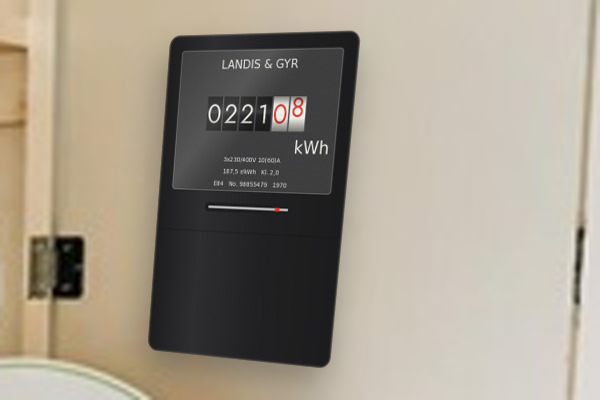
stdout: 221.08 kWh
